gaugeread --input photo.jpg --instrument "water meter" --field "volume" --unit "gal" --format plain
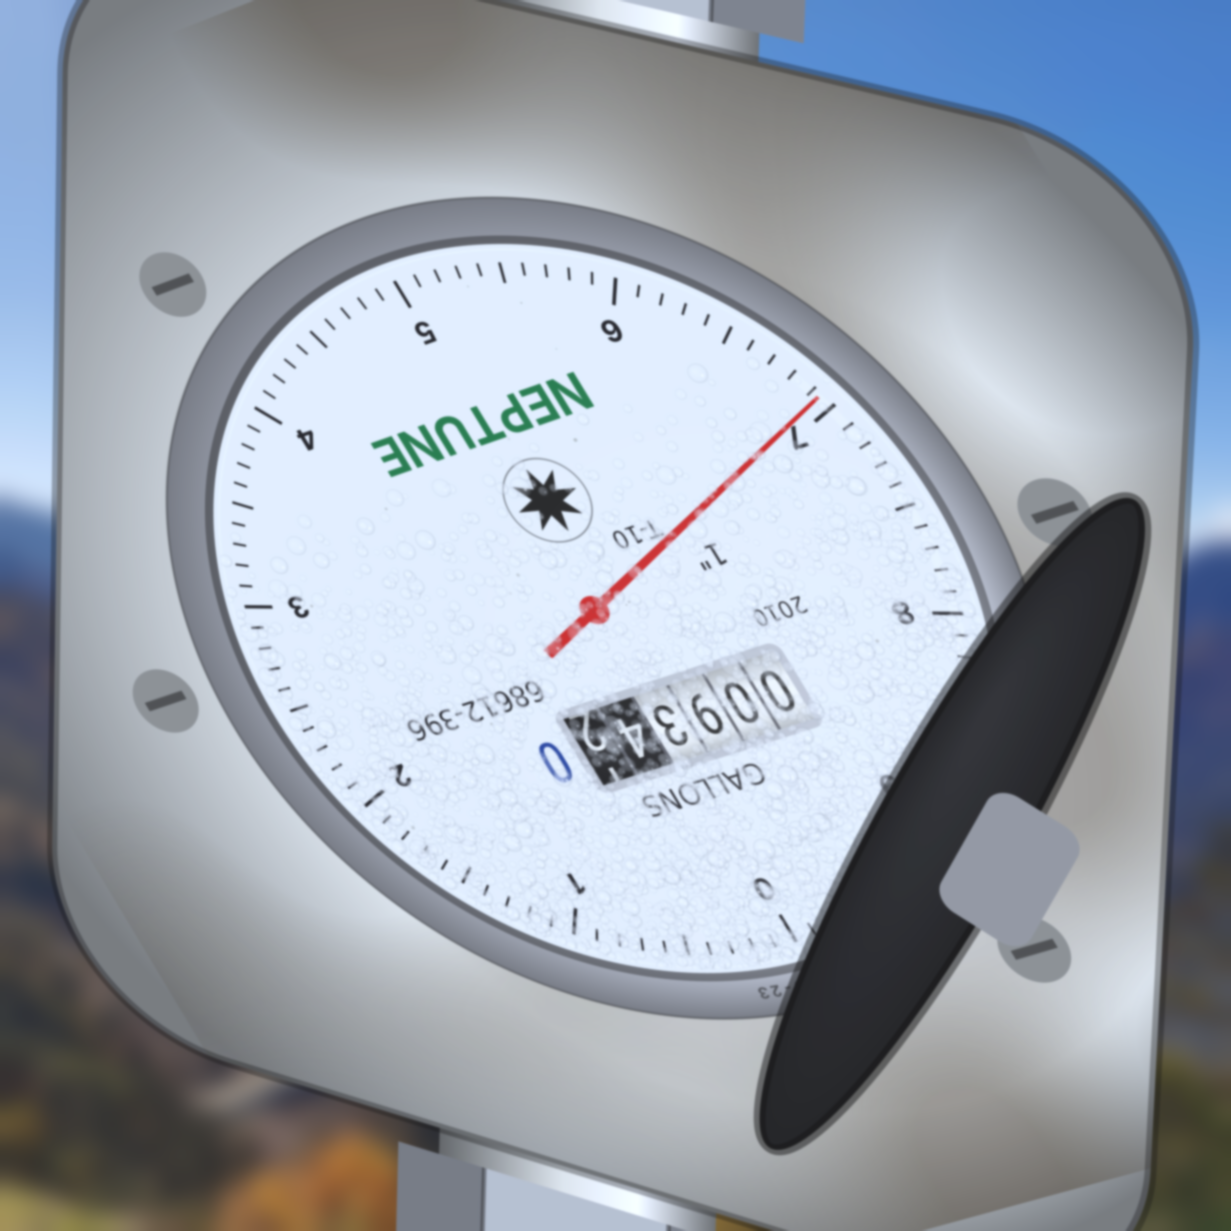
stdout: 93416.9 gal
